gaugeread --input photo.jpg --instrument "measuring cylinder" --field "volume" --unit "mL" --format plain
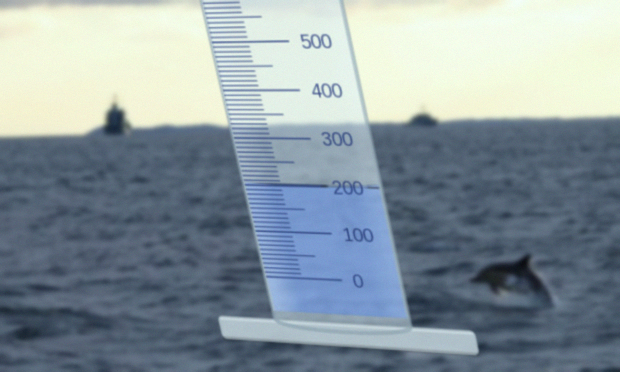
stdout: 200 mL
